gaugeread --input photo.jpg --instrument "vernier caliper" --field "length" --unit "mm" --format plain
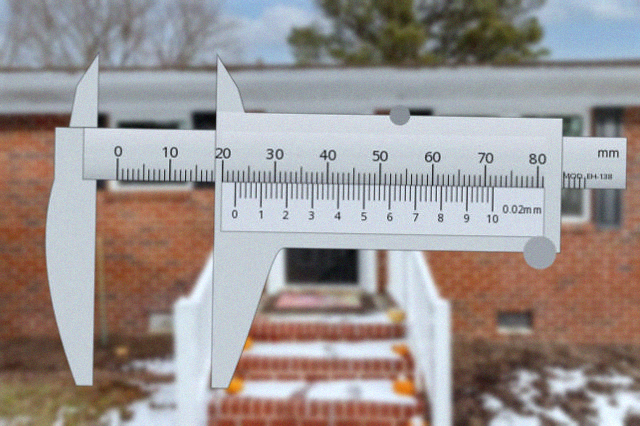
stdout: 22.5 mm
